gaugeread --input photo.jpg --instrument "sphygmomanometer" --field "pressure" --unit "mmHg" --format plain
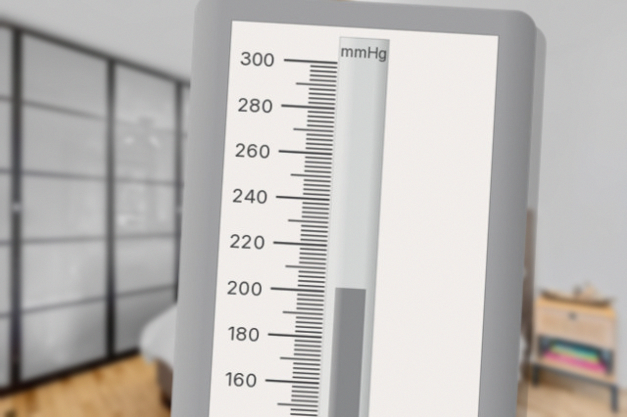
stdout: 202 mmHg
